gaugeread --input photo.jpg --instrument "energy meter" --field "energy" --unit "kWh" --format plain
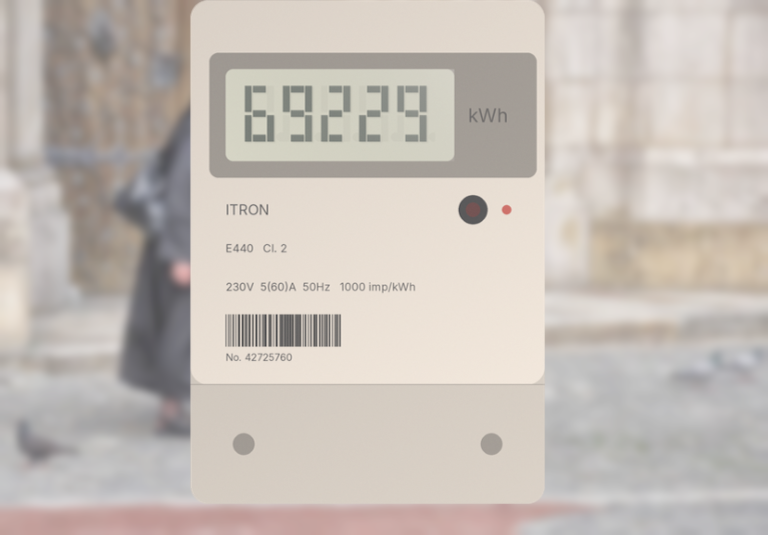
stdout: 69229 kWh
